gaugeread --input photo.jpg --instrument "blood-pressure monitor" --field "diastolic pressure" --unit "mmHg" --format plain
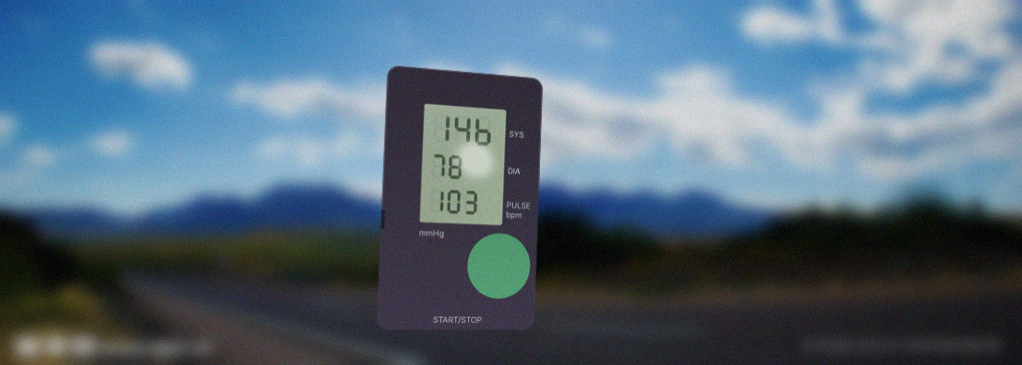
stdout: 78 mmHg
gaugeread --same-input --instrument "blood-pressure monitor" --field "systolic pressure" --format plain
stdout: 146 mmHg
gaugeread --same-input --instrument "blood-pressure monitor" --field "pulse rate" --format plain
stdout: 103 bpm
